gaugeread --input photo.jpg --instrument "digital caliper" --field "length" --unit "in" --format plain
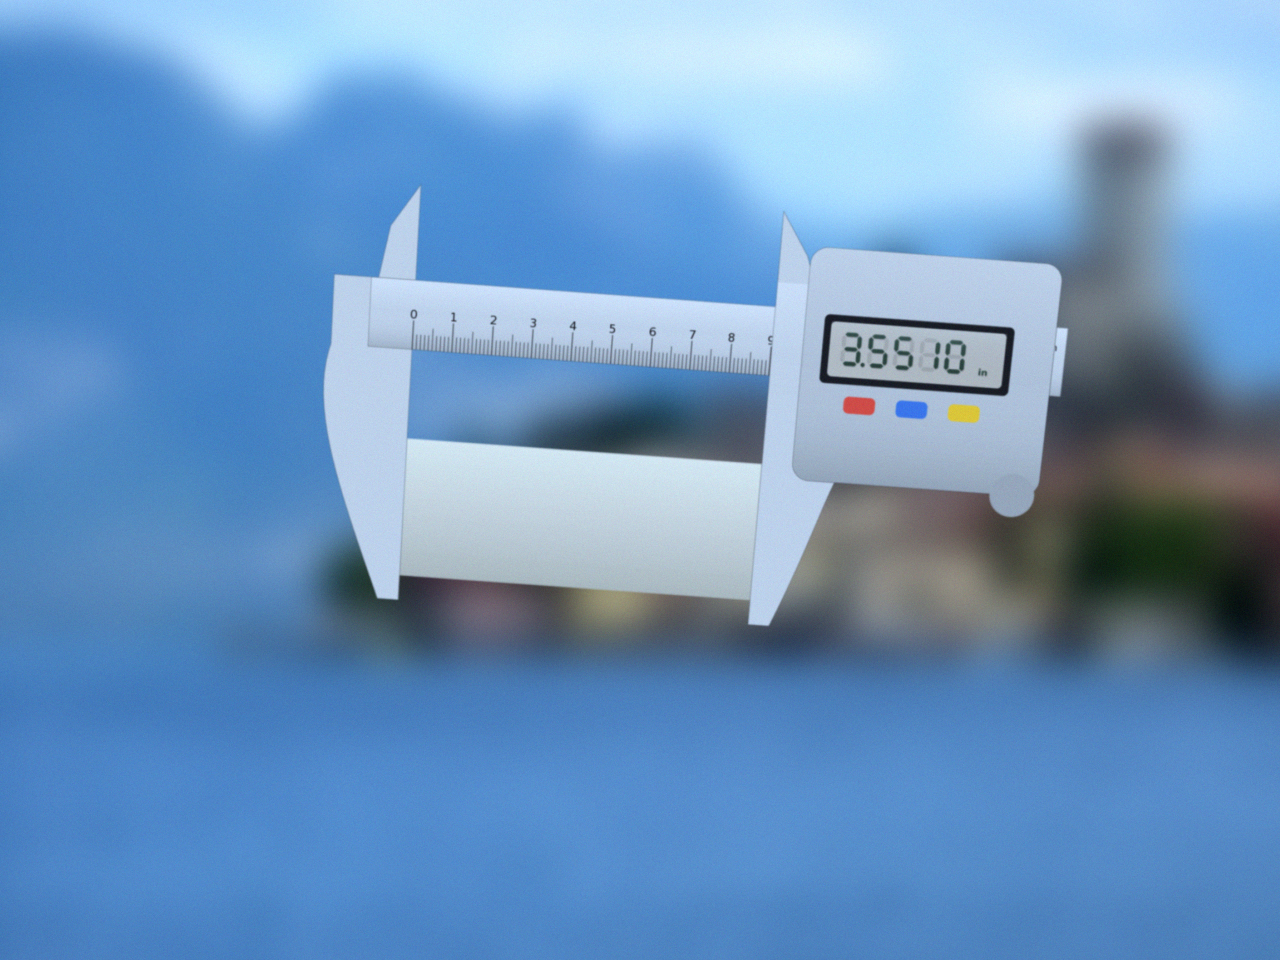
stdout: 3.5510 in
